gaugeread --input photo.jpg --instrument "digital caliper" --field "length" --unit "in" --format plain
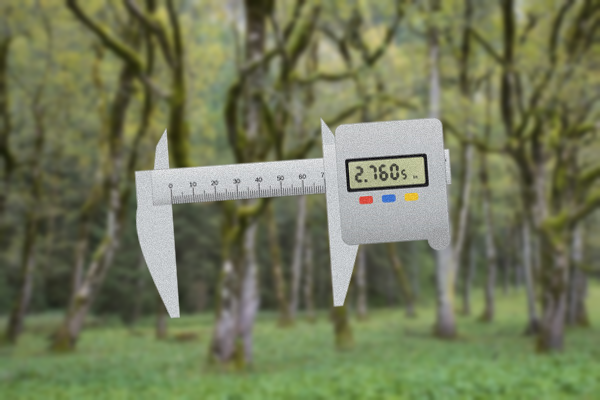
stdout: 2.7605 in
